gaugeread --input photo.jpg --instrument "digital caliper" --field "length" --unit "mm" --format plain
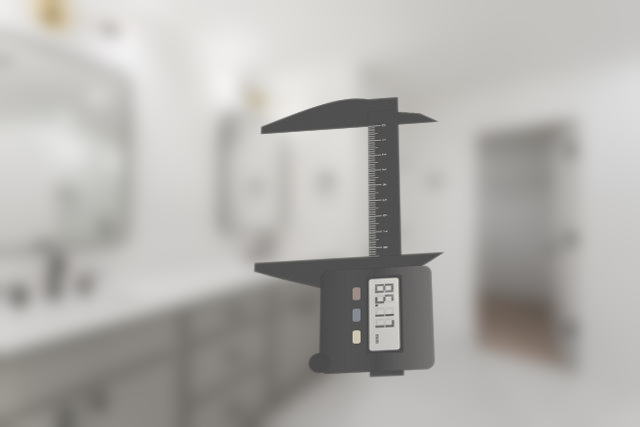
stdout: 85.17 mm
